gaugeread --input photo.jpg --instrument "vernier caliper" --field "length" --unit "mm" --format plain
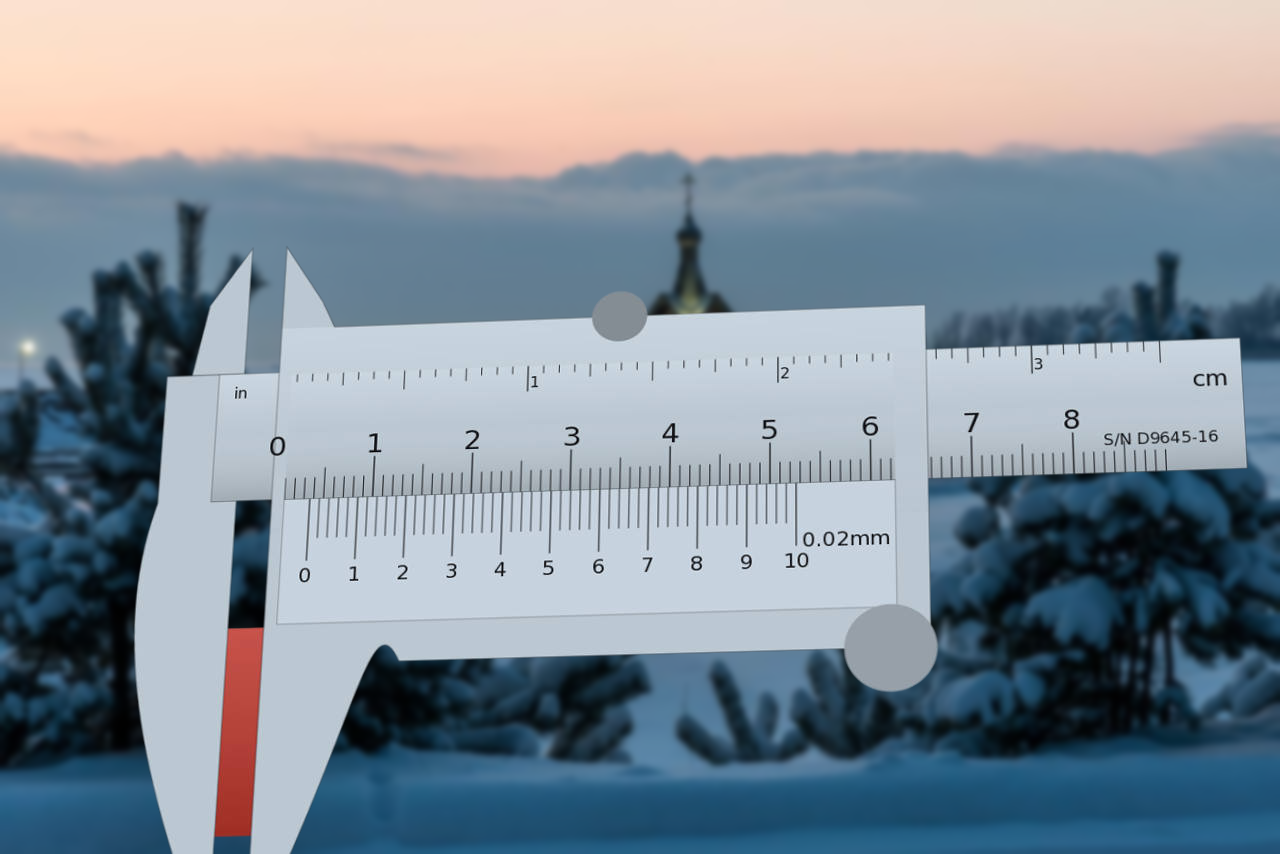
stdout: 3.6 mm
